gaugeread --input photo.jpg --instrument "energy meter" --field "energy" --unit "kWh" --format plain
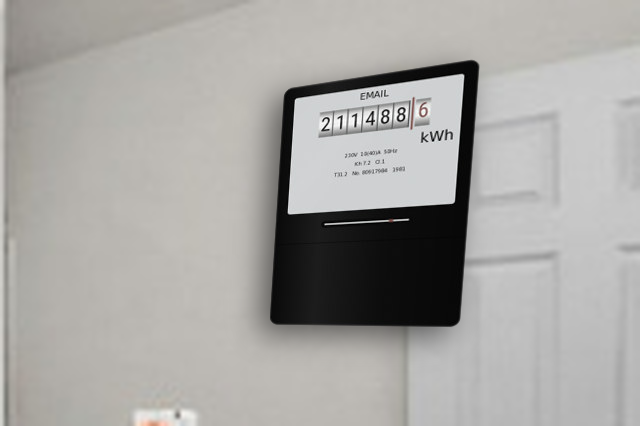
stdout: 211488.6 kWh
